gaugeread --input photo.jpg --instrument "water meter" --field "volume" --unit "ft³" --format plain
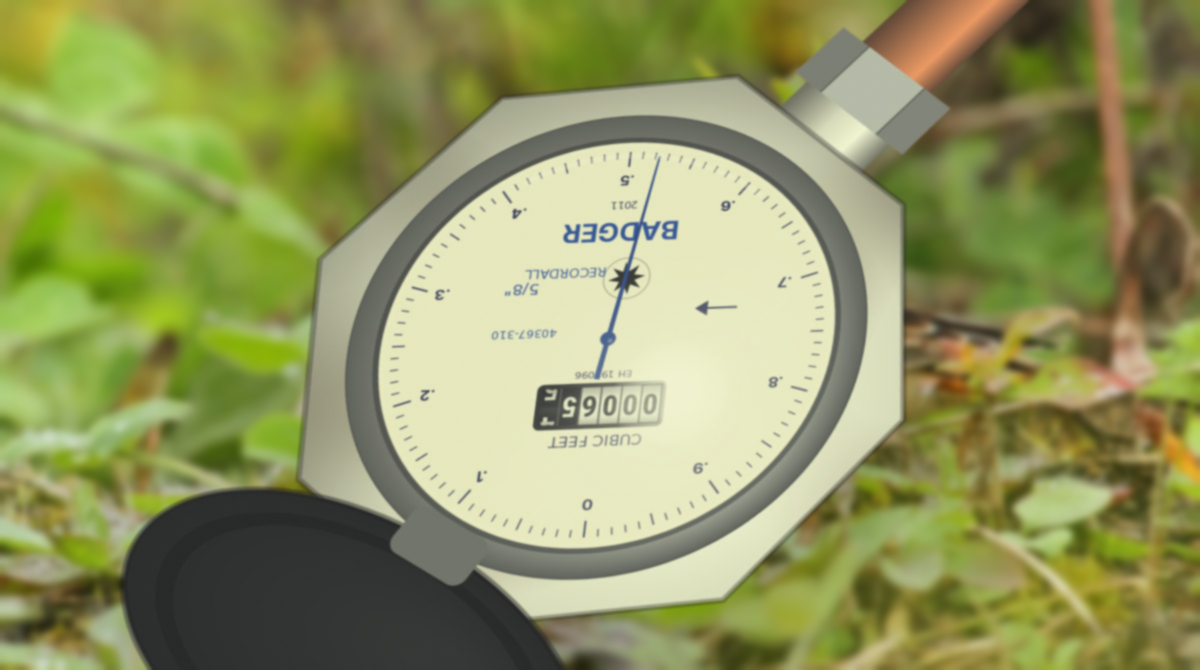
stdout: 654.52 ft³
